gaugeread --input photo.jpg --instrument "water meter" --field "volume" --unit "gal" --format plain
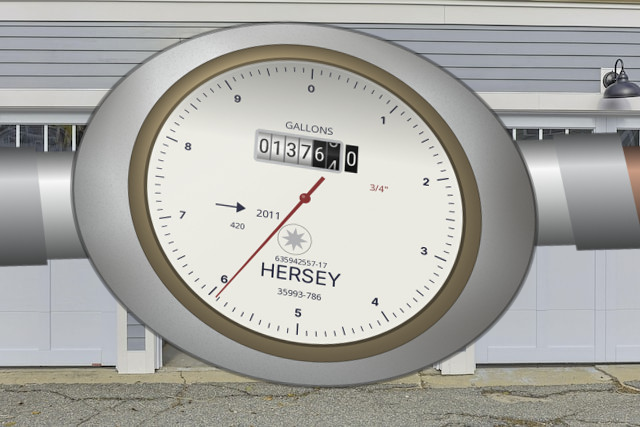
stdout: 137635.9 gal
